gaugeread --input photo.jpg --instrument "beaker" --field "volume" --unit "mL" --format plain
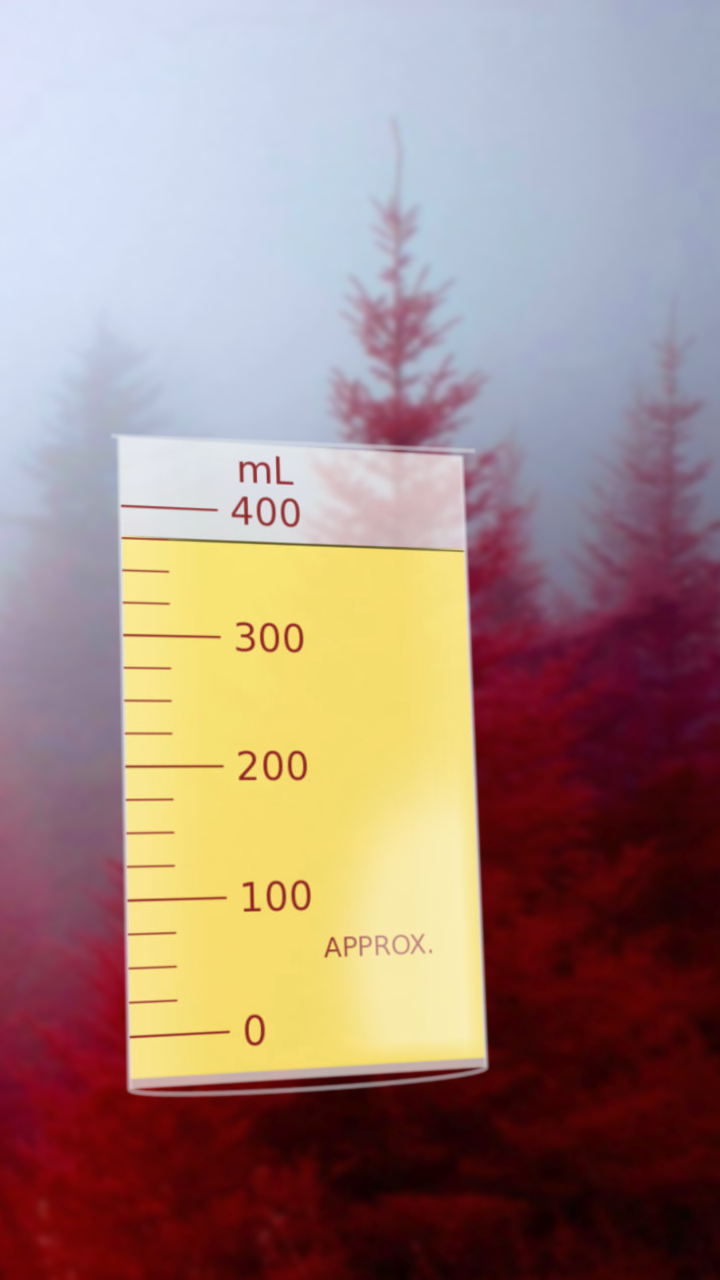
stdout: 375 mL
